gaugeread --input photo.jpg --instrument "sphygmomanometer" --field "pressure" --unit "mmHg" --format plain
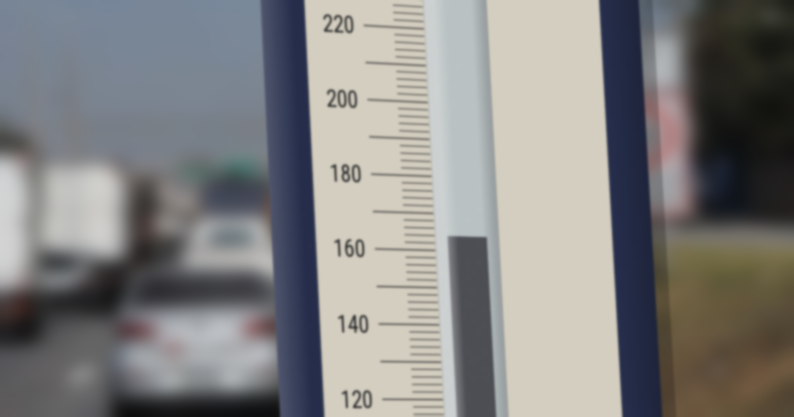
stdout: 164 mmHg
